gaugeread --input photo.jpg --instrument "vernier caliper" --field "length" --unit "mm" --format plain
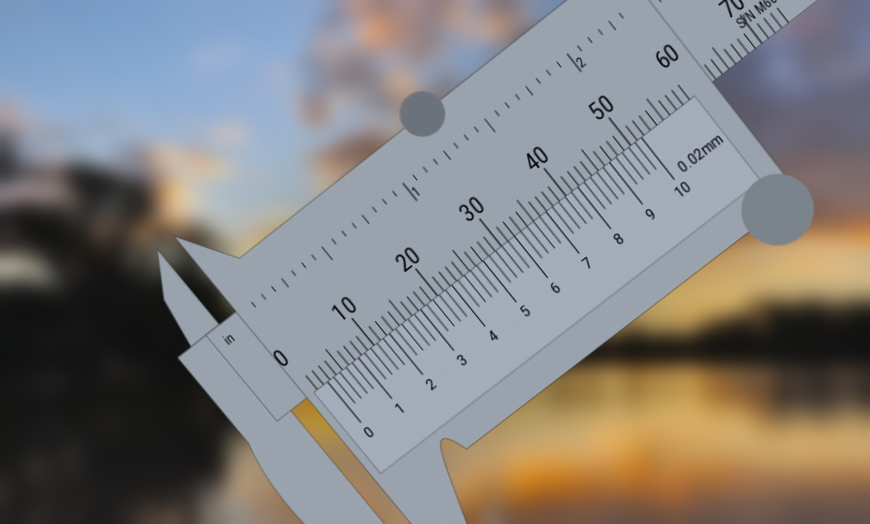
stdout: 2.6 mm
